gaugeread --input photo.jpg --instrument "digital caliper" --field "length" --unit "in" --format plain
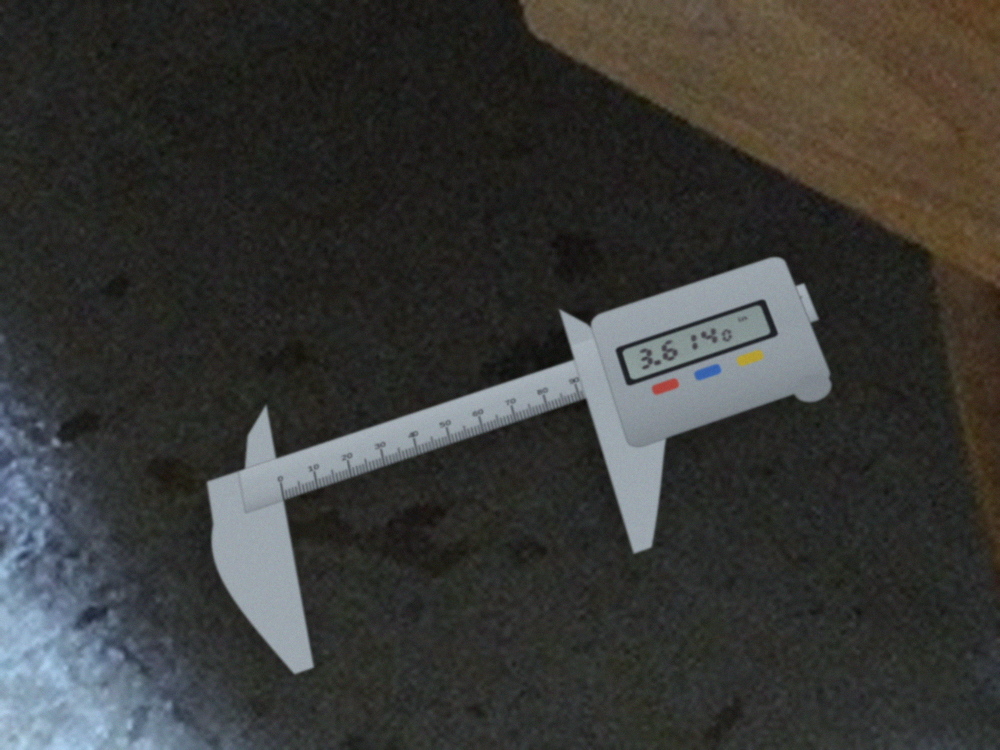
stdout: 3.6140 in
